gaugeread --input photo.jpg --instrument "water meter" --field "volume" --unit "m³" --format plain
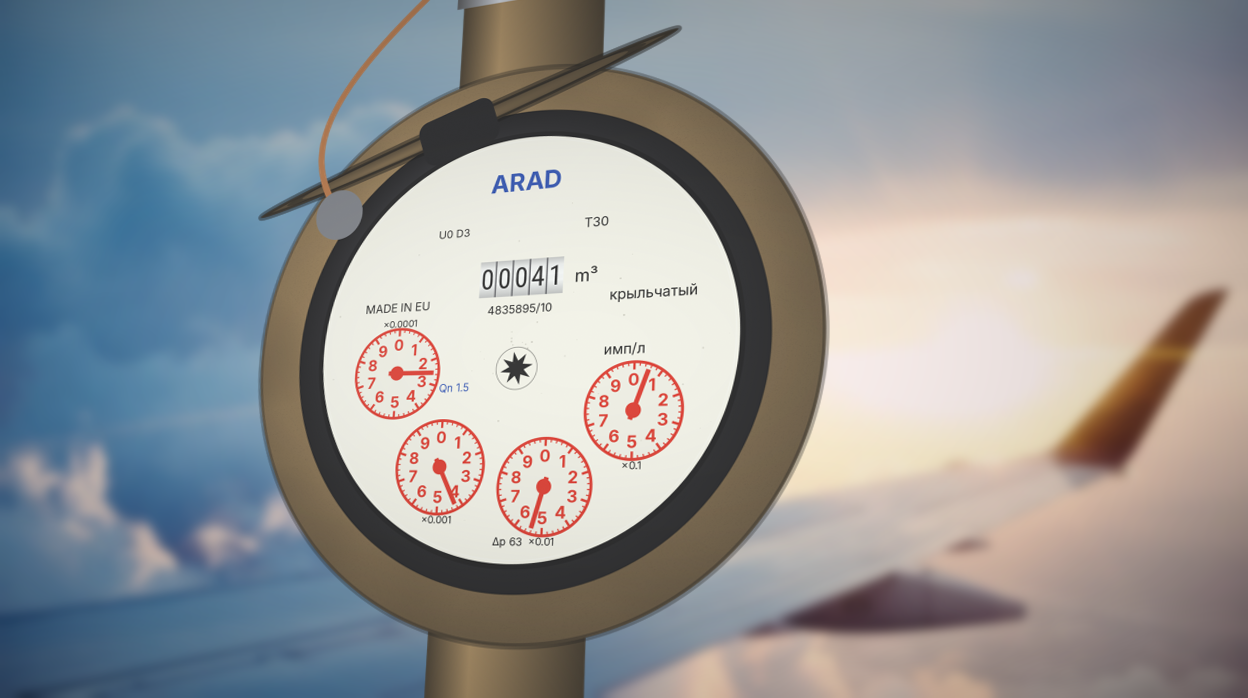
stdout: 41.0542 m³
